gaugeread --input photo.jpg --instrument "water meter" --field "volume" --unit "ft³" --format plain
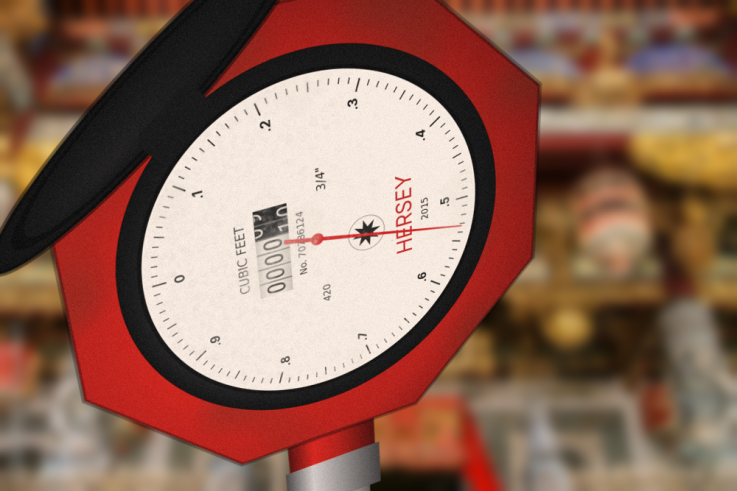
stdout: 9.53 ft³
